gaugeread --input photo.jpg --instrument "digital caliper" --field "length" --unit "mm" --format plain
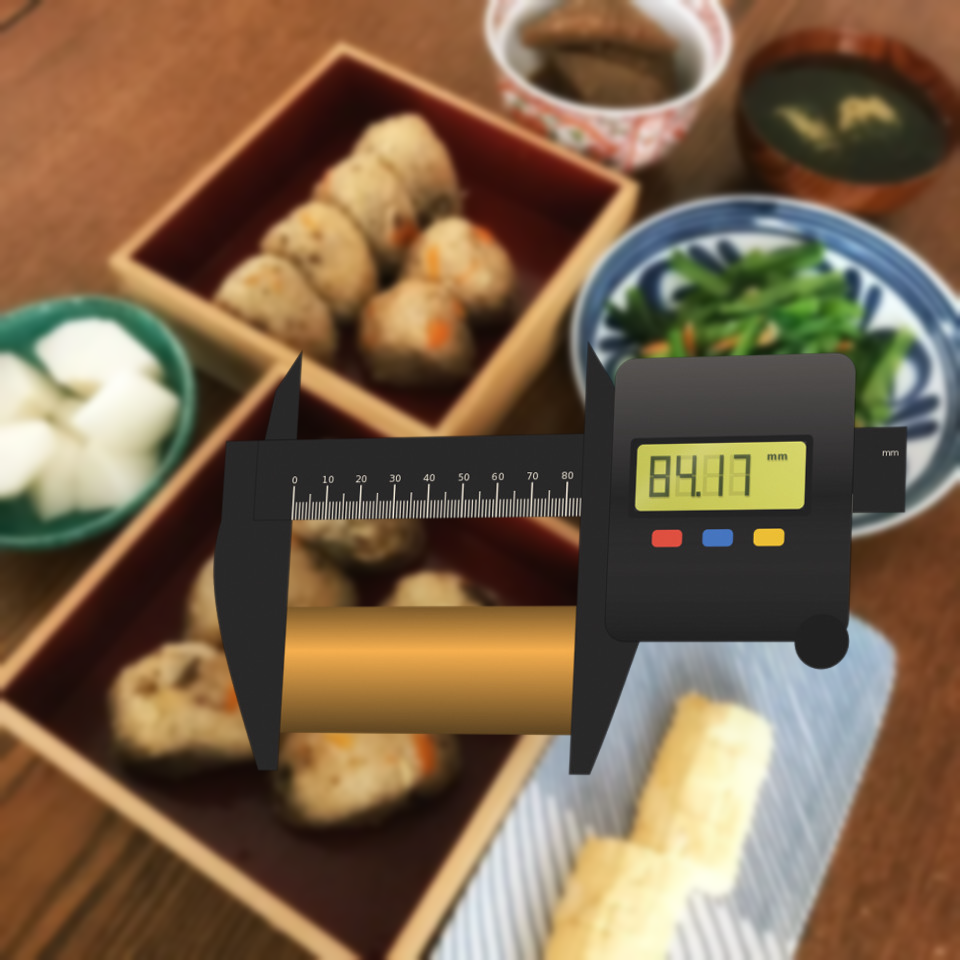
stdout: 84.17 mm
